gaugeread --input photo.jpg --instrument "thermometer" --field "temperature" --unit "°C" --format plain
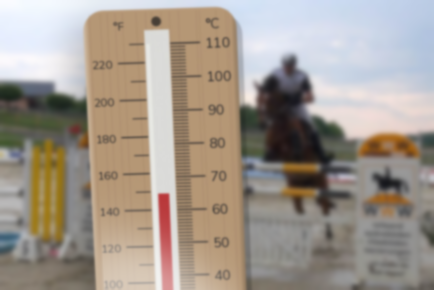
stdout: 65 °C
